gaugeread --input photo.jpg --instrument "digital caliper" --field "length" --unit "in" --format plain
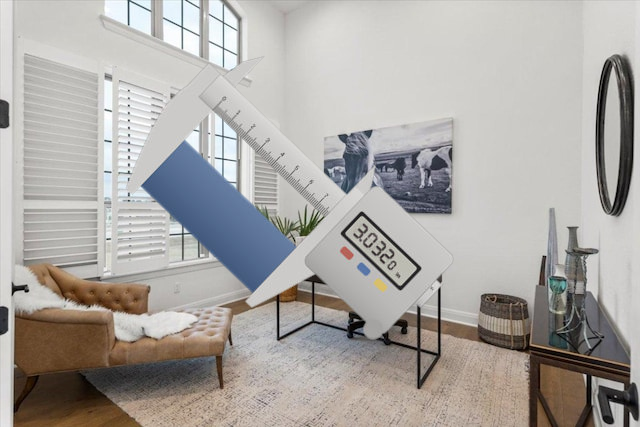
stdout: 3.0320 in
